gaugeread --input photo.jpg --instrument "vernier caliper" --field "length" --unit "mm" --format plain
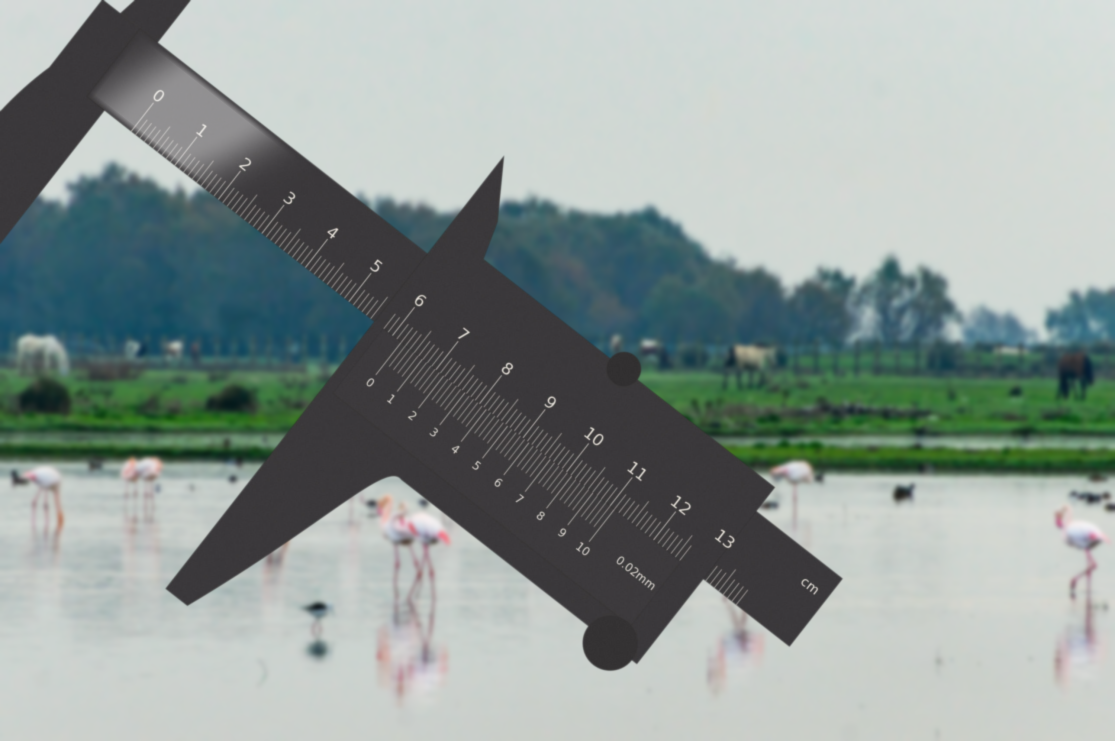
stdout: 62.0 mm
